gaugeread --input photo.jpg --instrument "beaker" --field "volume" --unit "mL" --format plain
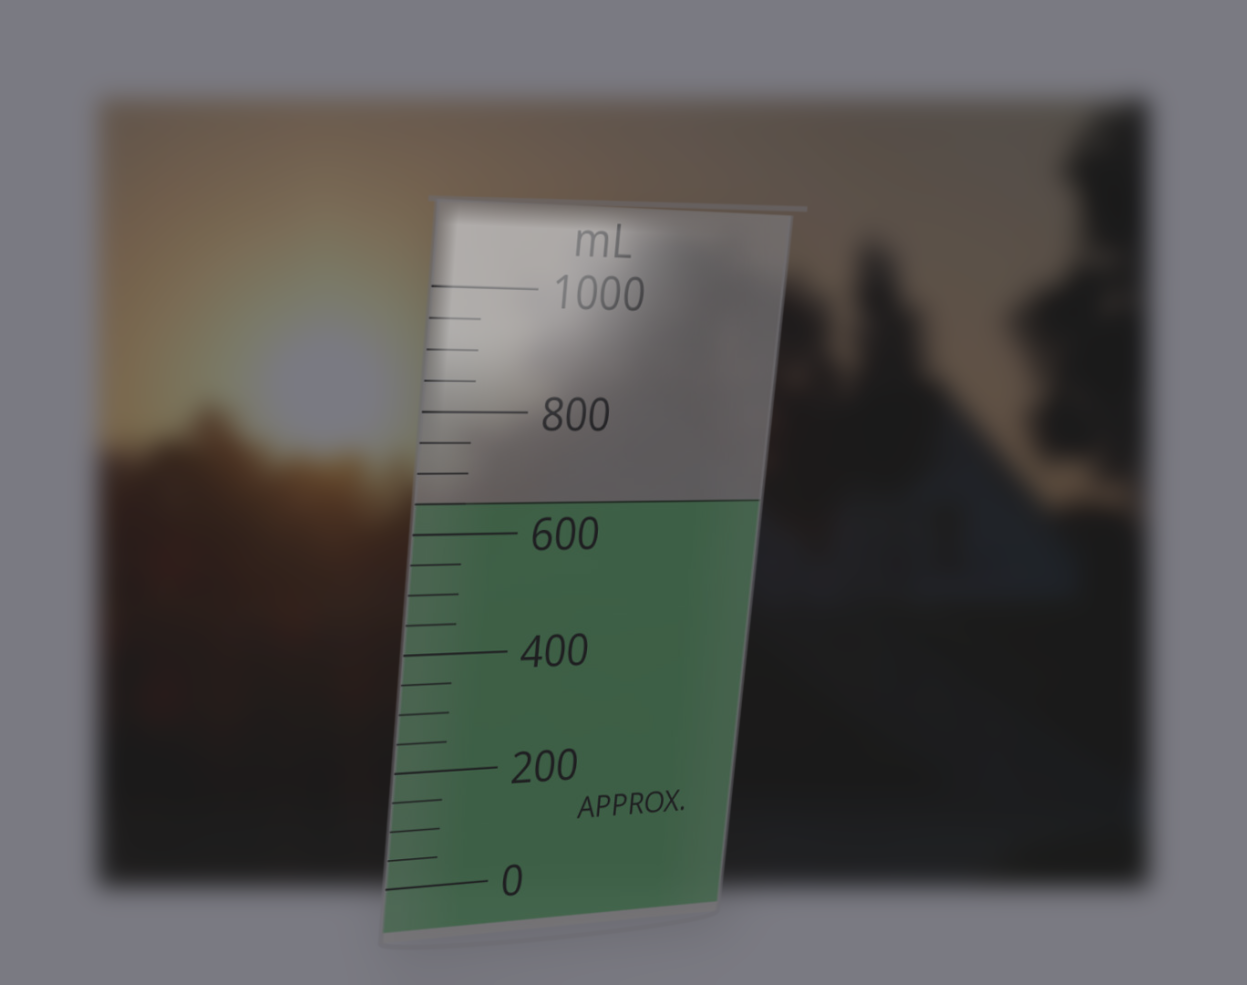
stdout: 650 mL
